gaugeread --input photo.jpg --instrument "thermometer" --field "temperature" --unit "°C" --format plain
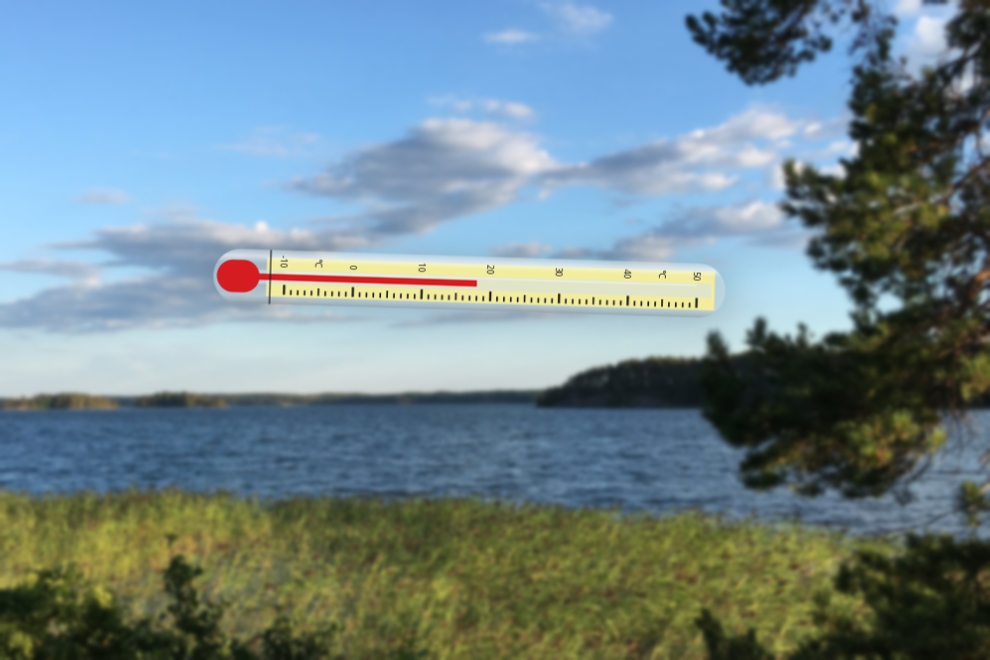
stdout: 18 °C
